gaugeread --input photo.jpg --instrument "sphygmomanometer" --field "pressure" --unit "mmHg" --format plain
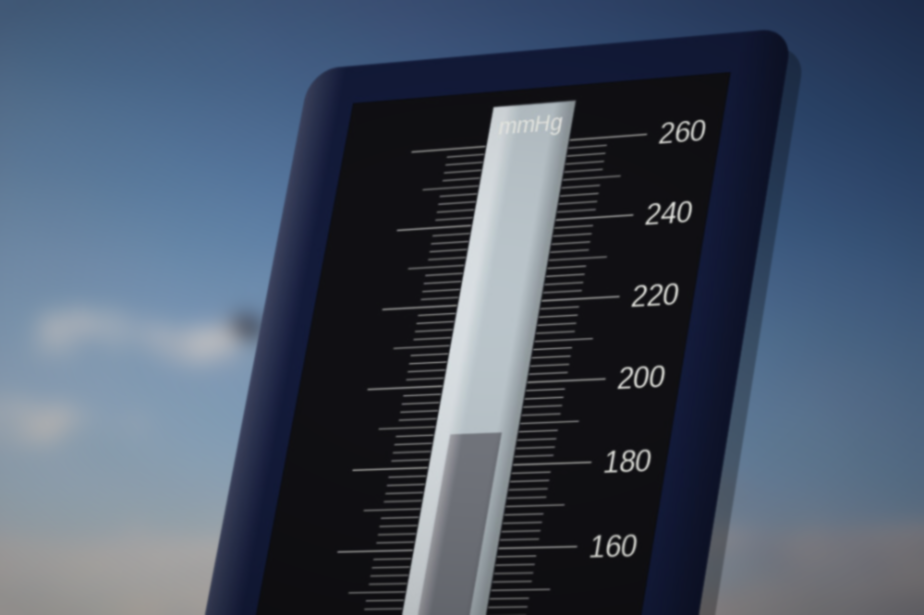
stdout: 188 mmHg
